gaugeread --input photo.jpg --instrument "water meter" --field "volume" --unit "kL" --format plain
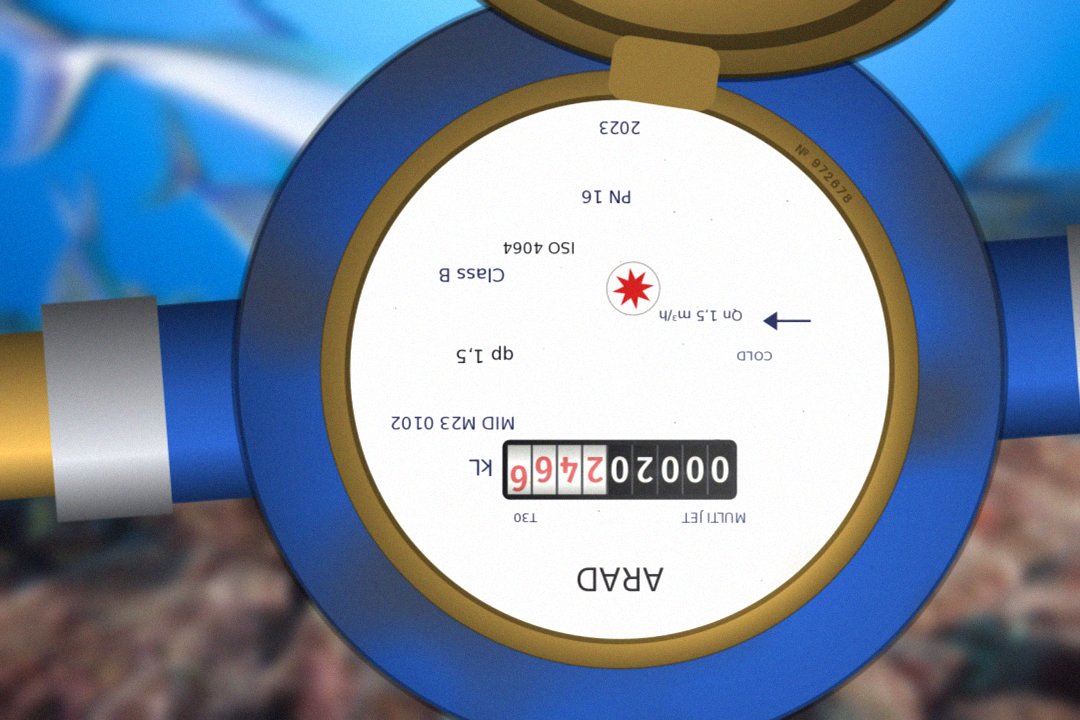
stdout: 20.2466 kL
